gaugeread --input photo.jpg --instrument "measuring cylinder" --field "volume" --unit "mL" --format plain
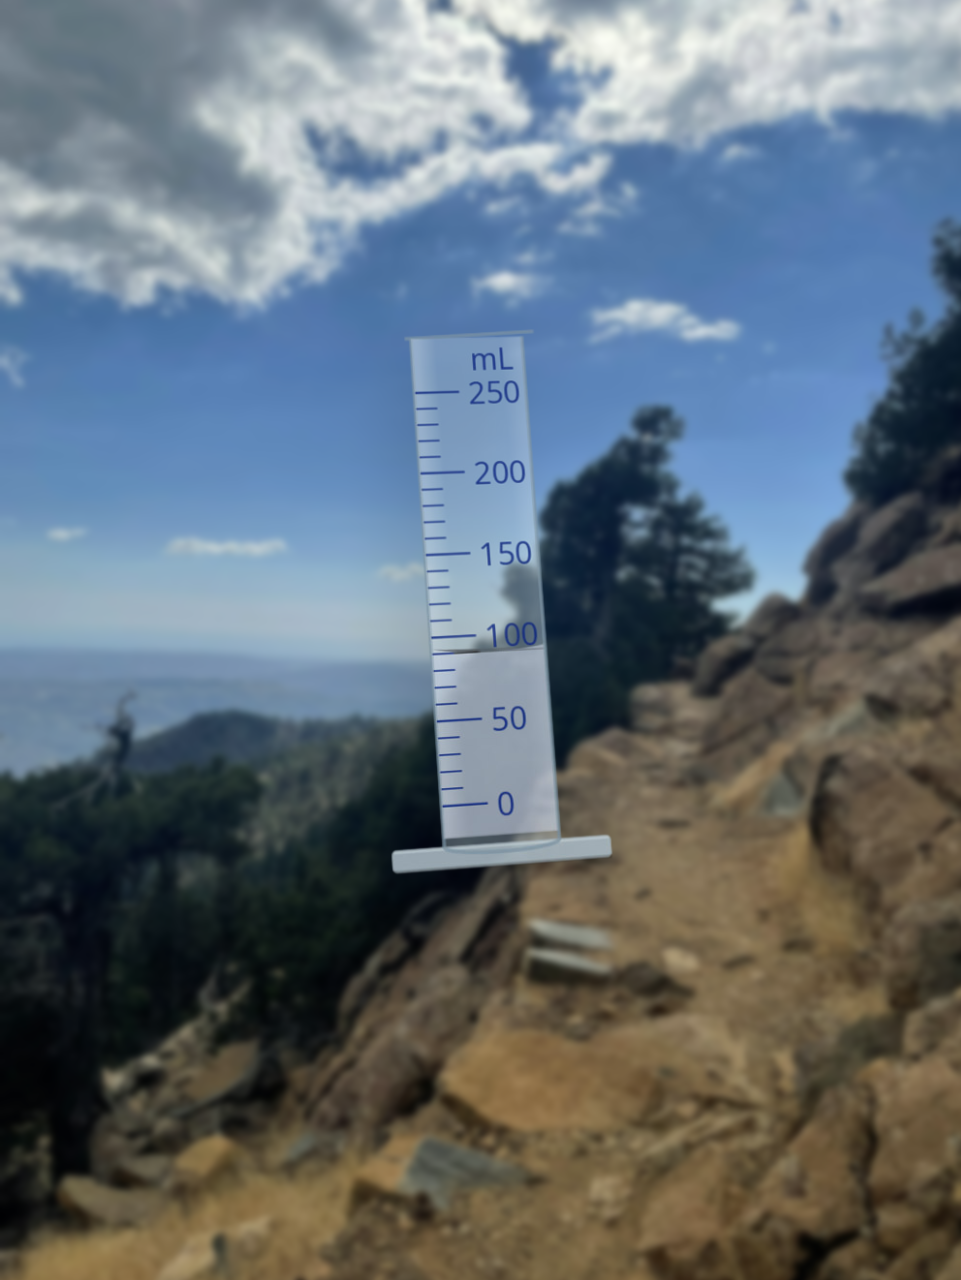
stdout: 90 mL
